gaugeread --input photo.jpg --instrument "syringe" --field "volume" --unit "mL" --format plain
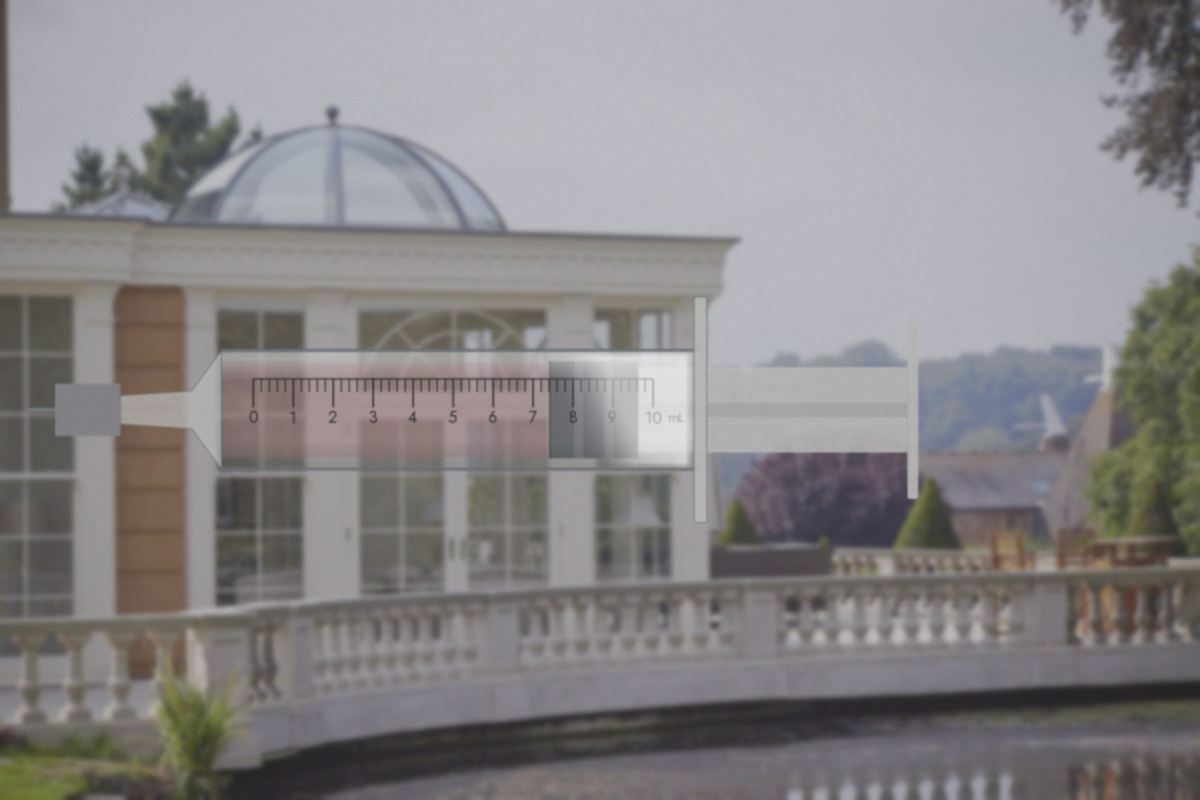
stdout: 7.4 mL
